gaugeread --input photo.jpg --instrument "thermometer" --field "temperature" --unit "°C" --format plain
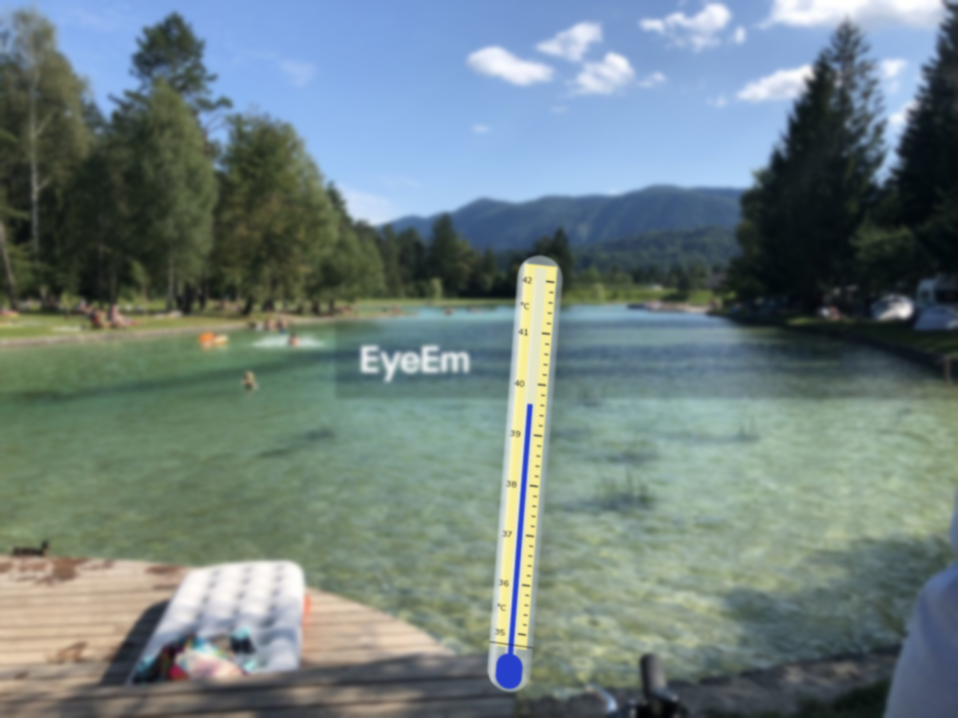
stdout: 39.6 °C
